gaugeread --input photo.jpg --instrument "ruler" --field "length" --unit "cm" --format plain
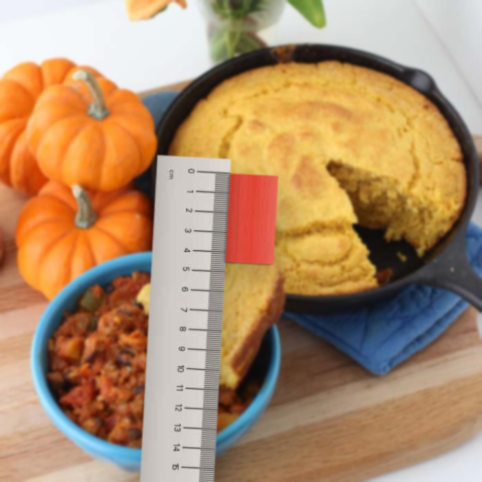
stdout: 4.5 cm
